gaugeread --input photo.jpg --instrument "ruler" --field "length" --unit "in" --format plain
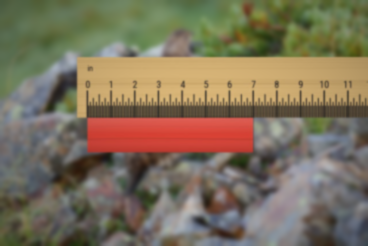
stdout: 7 in
